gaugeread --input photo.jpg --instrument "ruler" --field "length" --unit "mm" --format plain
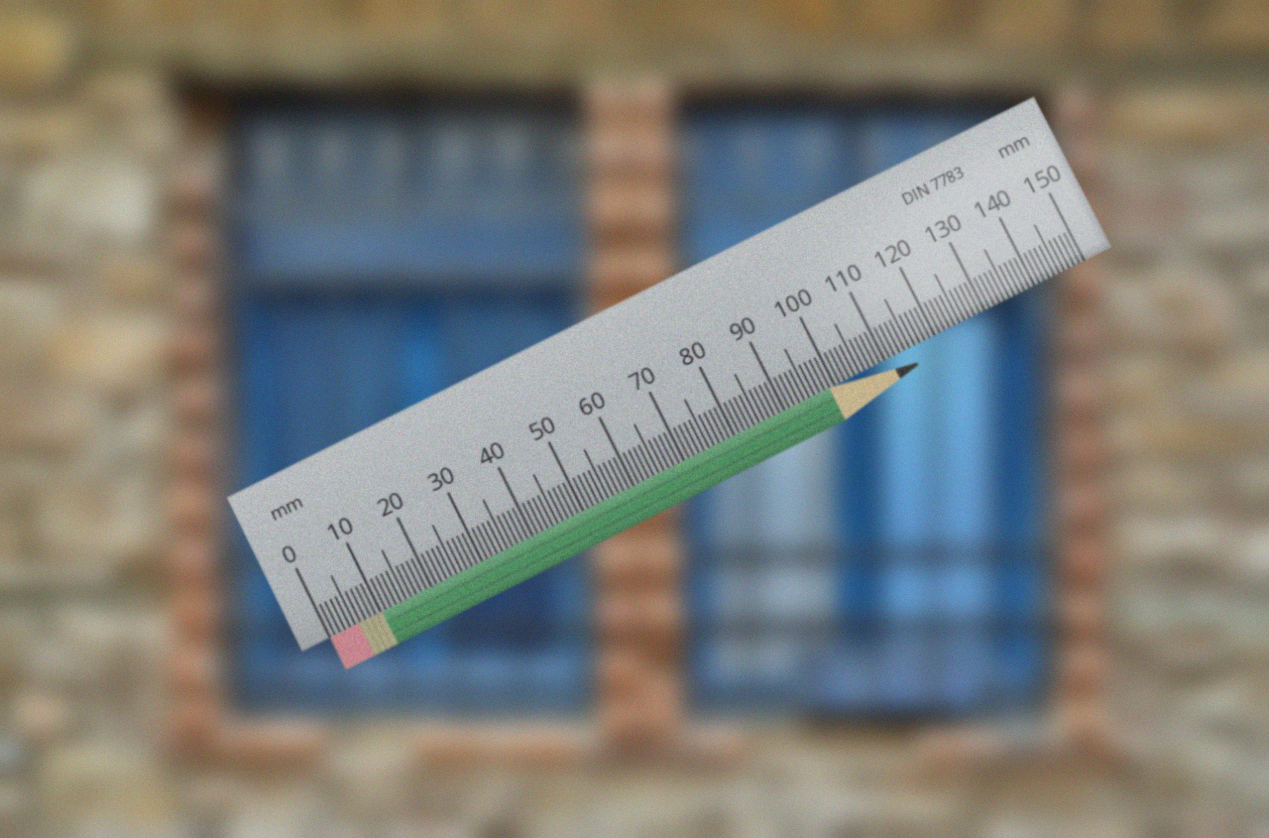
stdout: 115 mm
